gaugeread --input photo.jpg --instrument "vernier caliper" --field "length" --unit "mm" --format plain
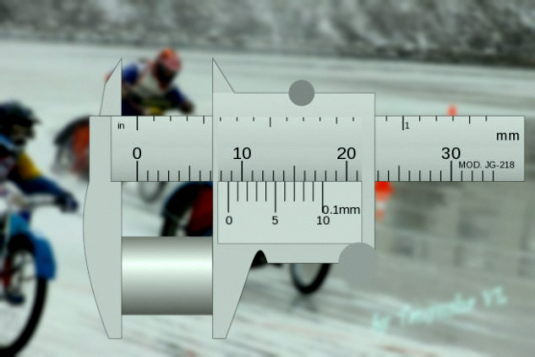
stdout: 8.7 mm
